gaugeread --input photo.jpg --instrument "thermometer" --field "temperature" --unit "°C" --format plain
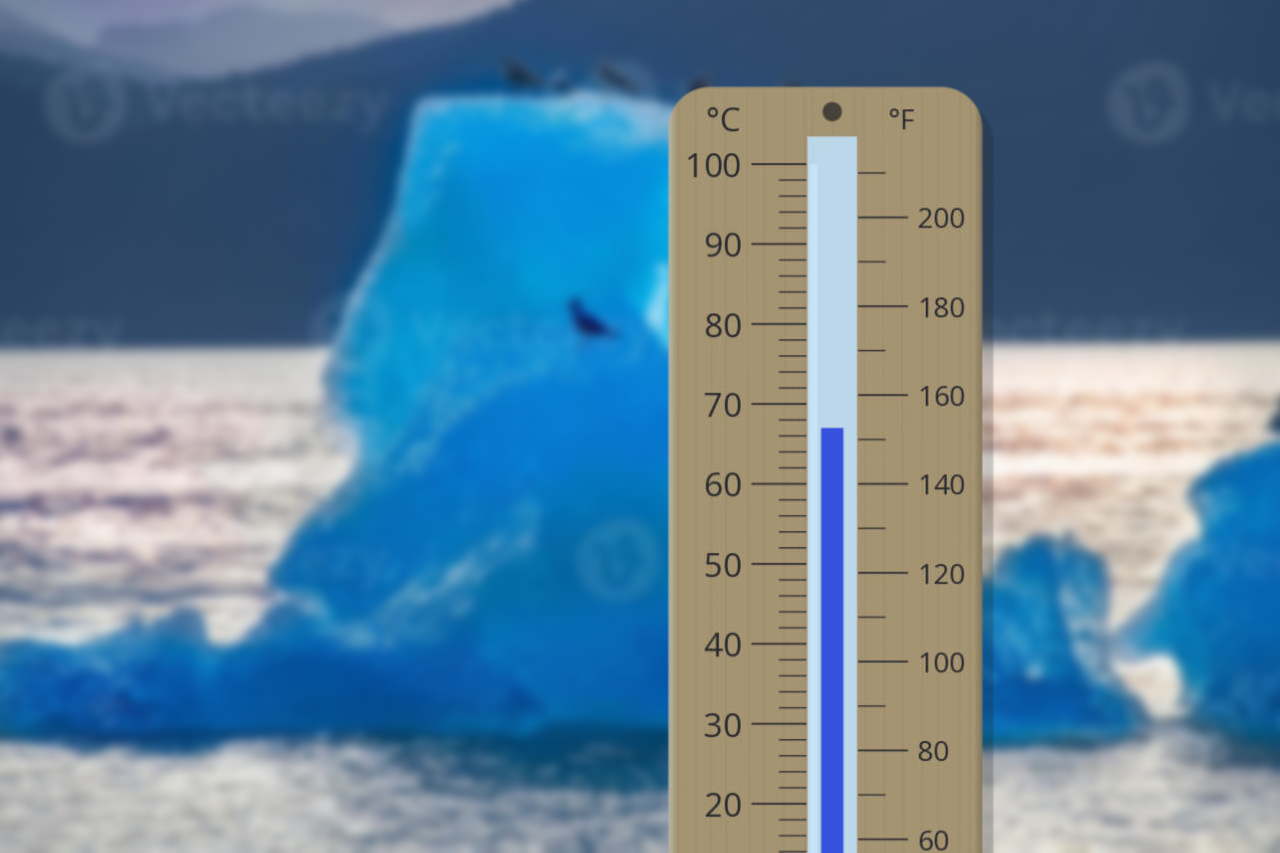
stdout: 67 °C
